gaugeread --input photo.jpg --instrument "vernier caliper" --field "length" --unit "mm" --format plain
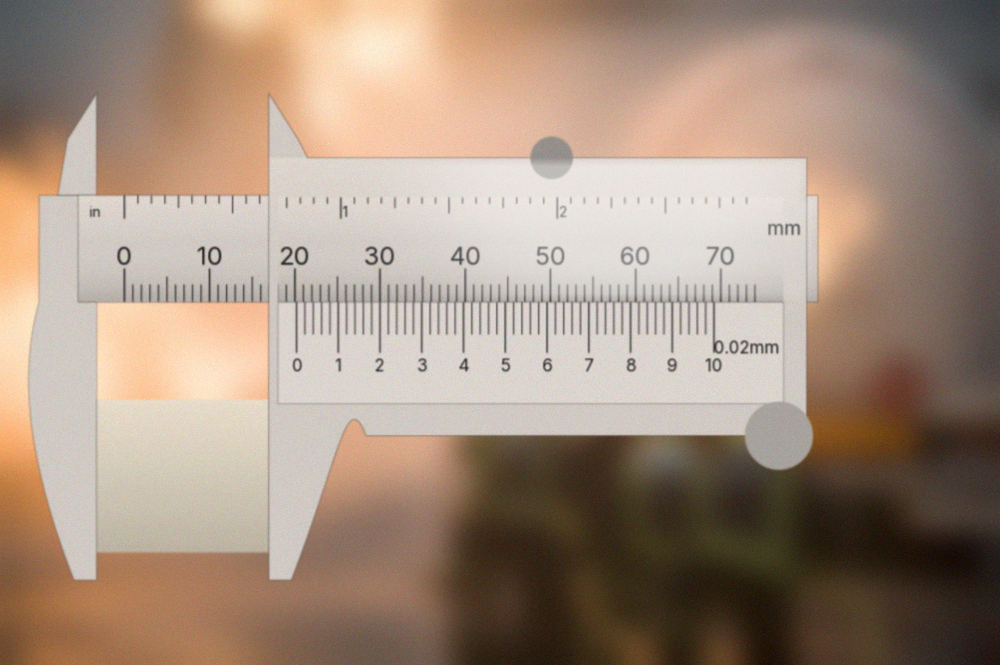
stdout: 20.2 mm
